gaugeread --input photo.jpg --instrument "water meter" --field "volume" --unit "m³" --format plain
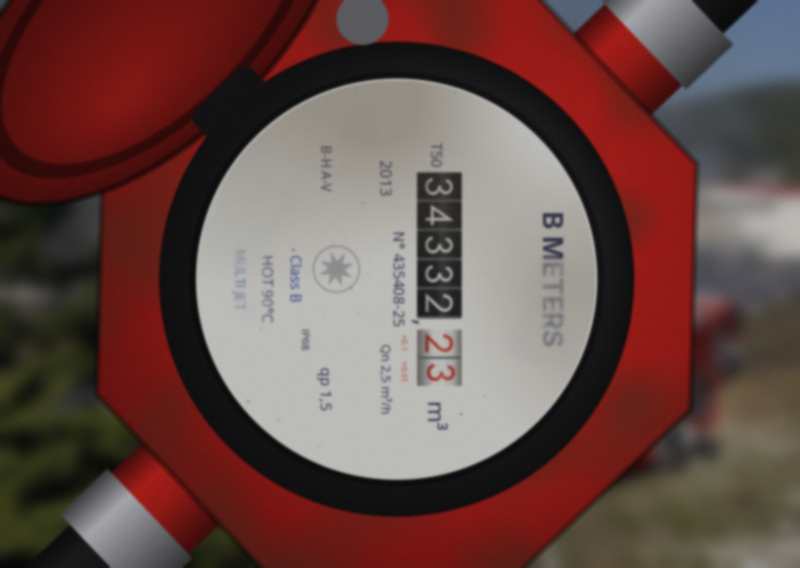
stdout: 34332.23 m³
